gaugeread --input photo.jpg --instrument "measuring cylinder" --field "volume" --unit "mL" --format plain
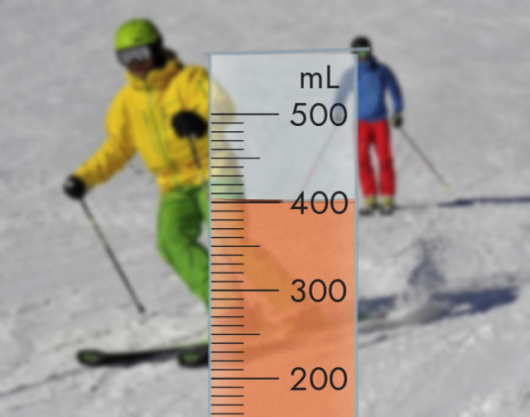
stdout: 400 mL
